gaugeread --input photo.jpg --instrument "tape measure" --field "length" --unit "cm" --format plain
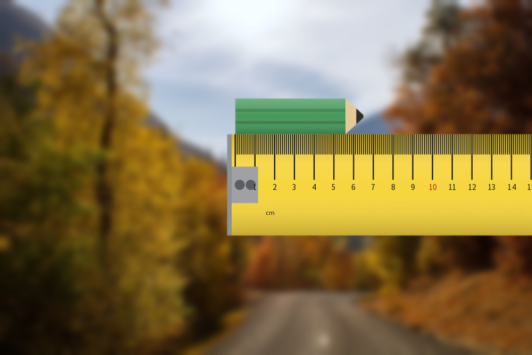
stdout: 6.5 cm
